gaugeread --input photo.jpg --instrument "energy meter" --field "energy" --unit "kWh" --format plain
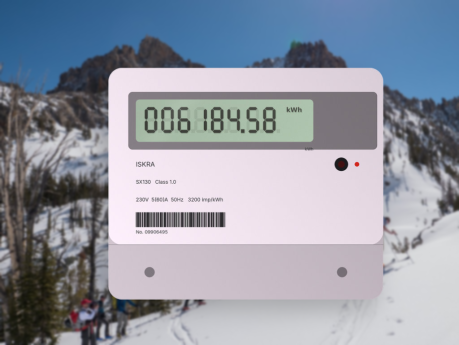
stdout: 6184.58 kWh
